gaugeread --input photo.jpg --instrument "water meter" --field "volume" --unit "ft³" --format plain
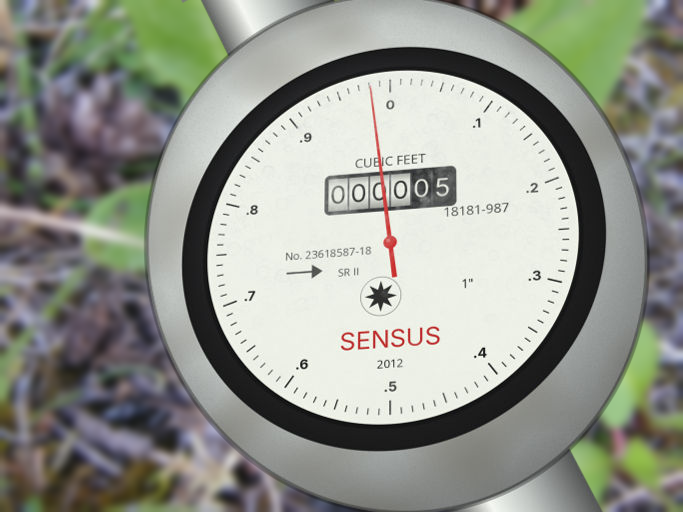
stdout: 4.98 ft³
